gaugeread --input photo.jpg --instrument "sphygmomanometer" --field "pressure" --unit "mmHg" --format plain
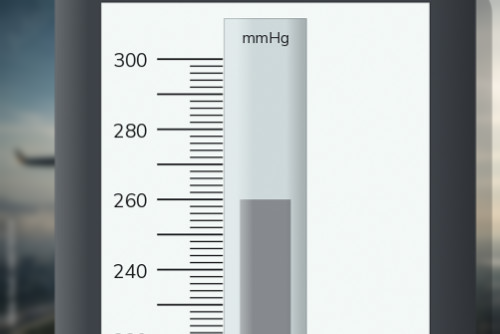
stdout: 260 mmHg
